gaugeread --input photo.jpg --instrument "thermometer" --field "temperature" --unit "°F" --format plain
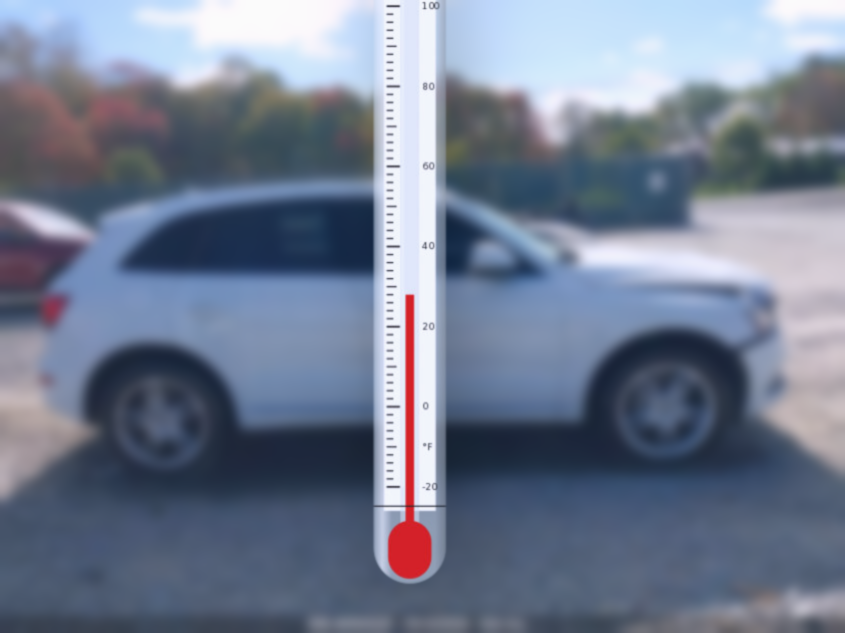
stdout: 28 °F
